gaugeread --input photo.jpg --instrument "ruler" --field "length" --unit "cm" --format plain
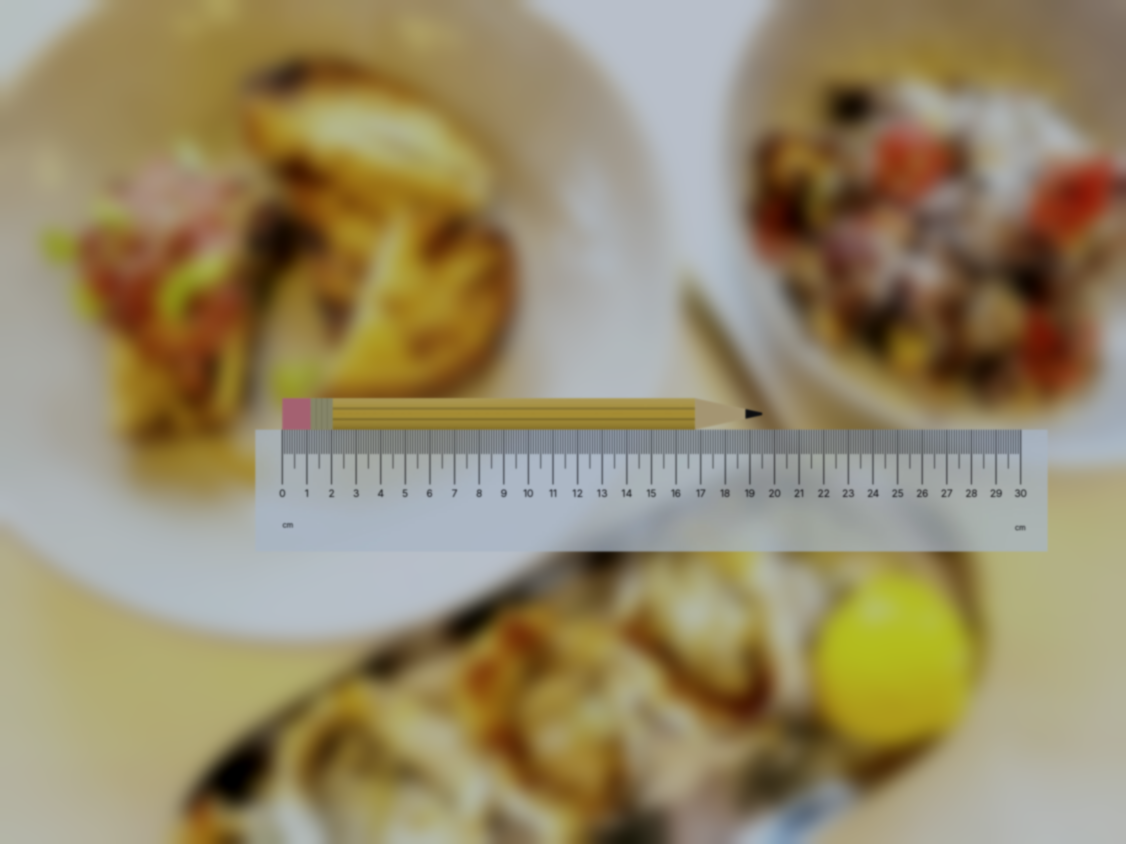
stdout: 19.5 cm
